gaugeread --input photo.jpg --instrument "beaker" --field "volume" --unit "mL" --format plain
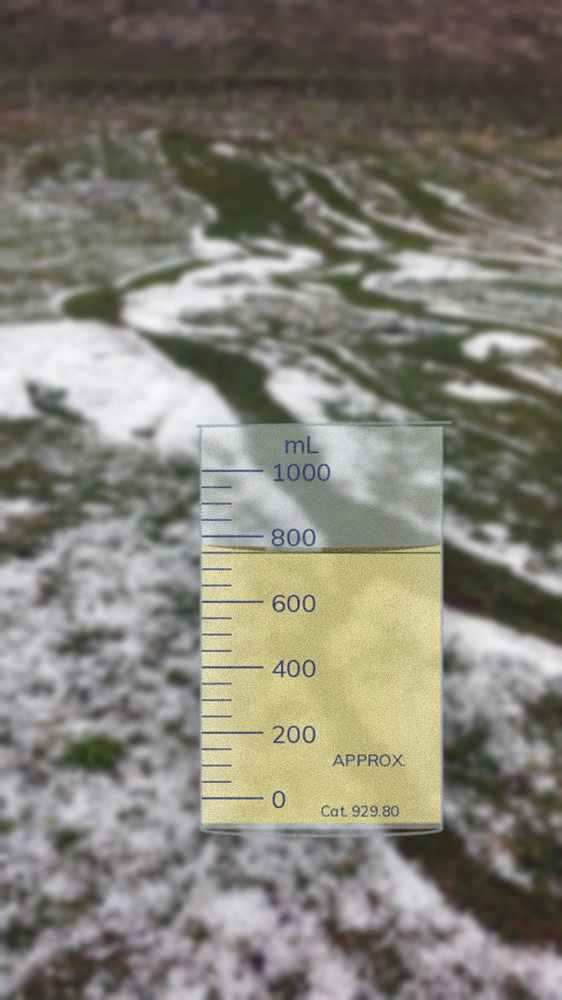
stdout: 750 mL
